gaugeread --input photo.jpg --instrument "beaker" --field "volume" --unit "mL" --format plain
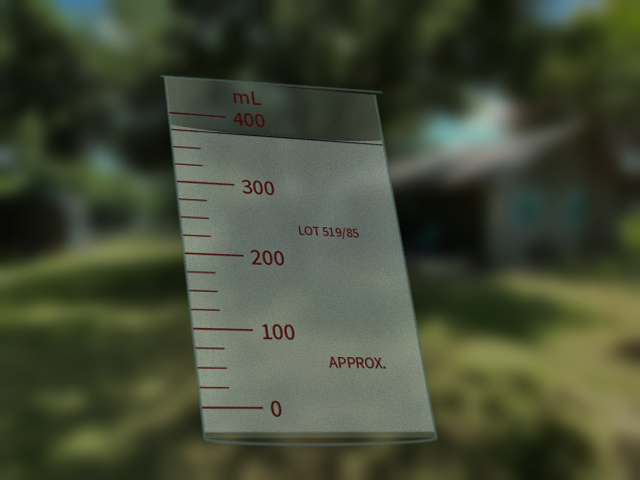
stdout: 375 mL
